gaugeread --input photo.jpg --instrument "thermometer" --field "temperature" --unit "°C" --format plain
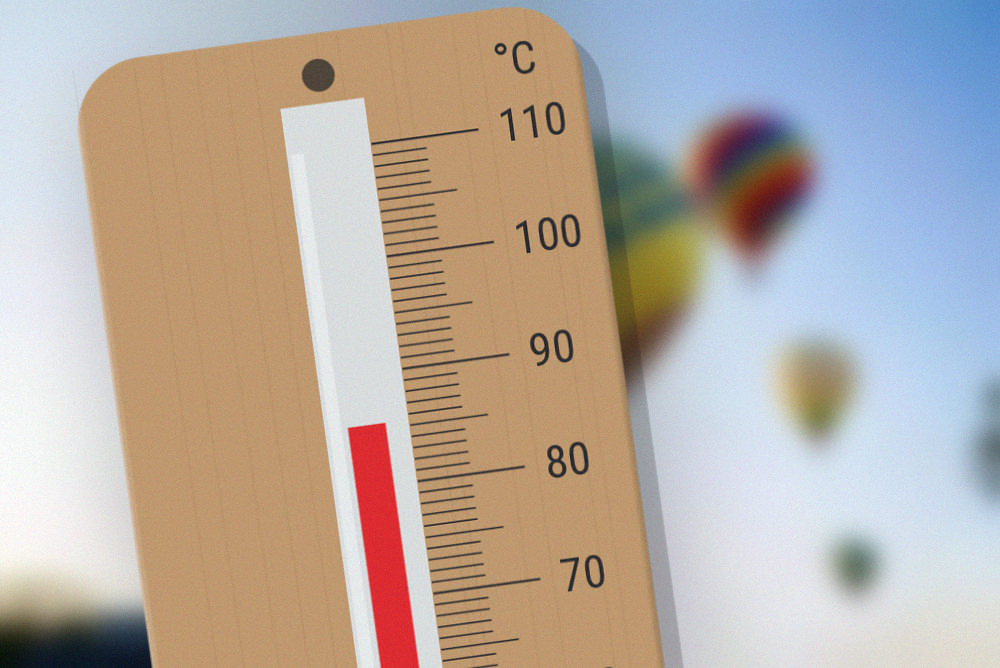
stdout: 85.5 °C
